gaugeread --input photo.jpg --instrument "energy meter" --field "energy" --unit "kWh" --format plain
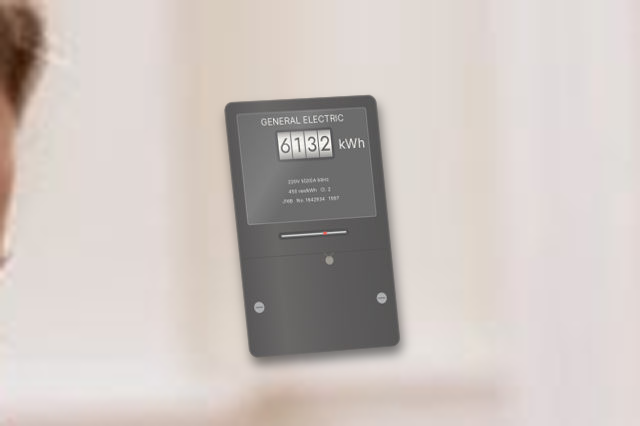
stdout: 6132 kWh
